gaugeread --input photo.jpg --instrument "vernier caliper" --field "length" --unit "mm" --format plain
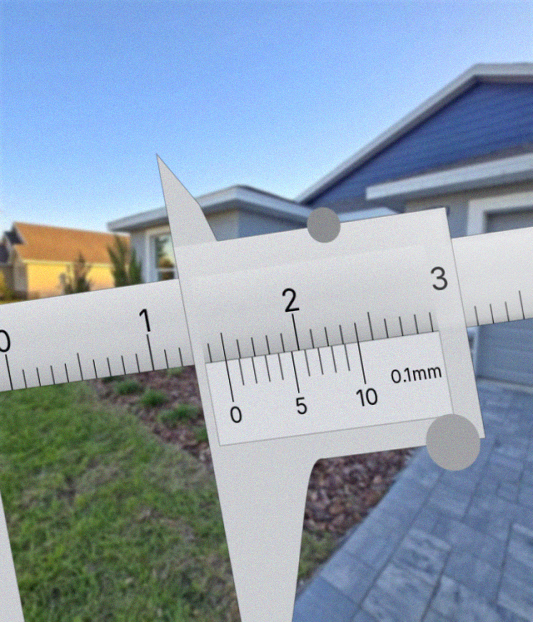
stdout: 15.0 mm
